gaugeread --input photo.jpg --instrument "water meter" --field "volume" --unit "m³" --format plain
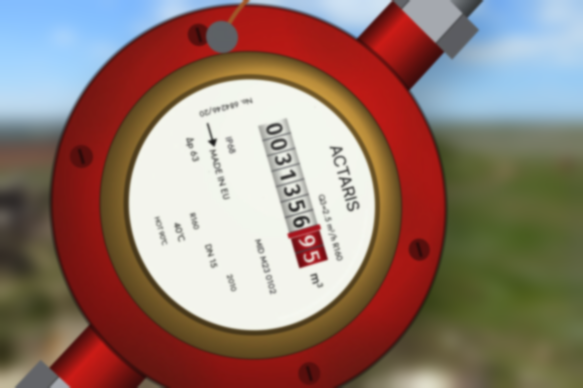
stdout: 31356.95 m³
